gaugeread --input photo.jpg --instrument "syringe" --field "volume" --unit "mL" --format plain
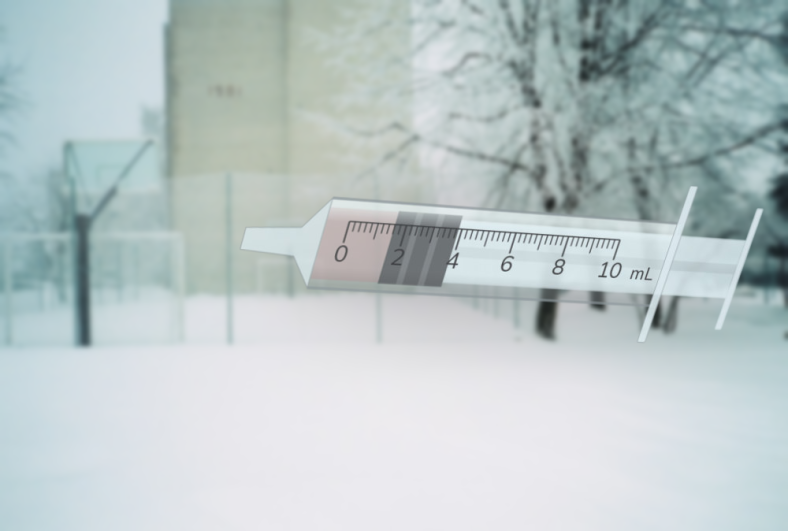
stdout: 1.6 mL
